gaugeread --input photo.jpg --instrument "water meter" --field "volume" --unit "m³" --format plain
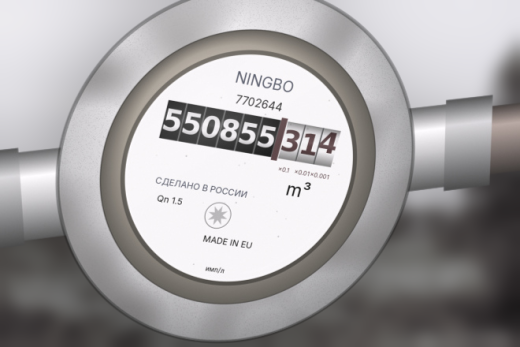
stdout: 550855.314 m³
